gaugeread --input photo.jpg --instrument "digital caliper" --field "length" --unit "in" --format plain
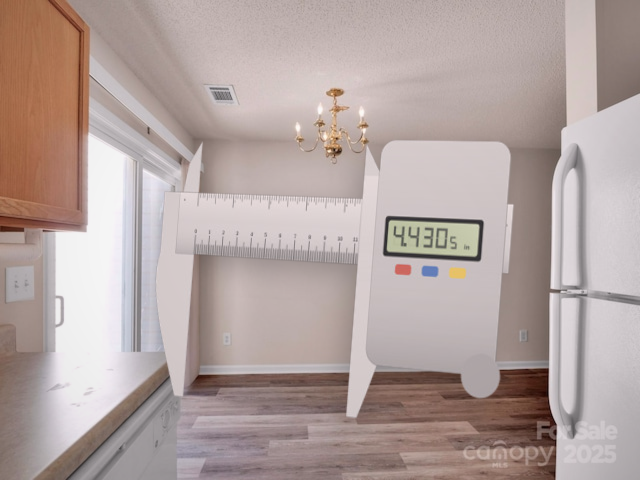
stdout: 4.4305 in
